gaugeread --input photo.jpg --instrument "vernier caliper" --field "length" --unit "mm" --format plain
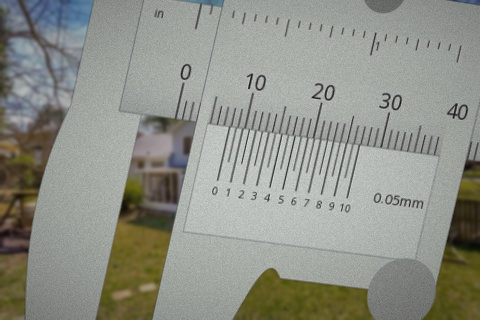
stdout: 7.8 mm
